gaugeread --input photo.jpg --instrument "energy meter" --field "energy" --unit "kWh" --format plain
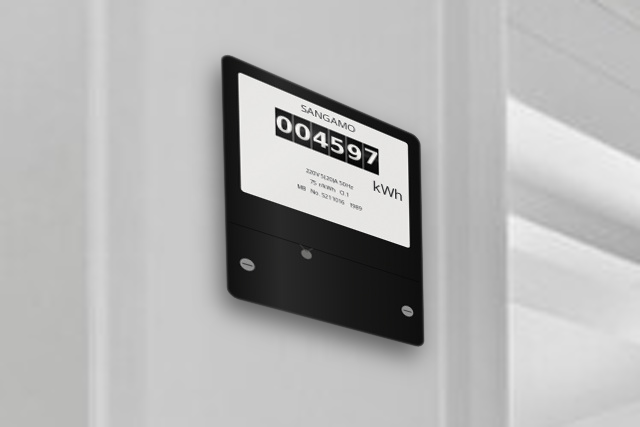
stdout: 4597 kWh
